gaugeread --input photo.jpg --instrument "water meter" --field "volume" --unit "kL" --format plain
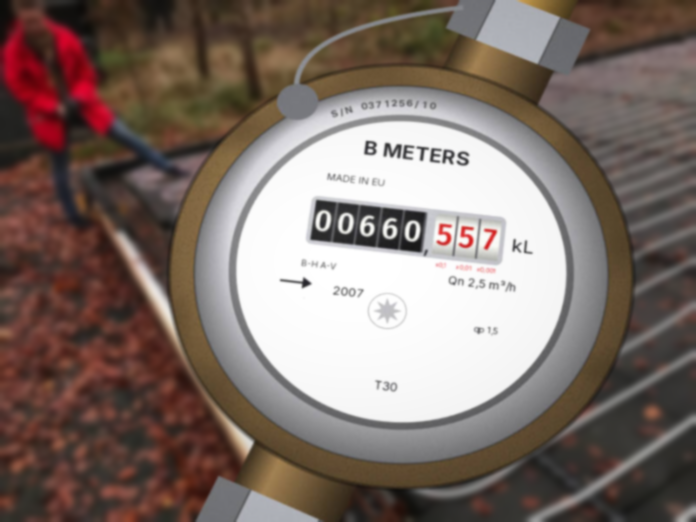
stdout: 660.557 kL
